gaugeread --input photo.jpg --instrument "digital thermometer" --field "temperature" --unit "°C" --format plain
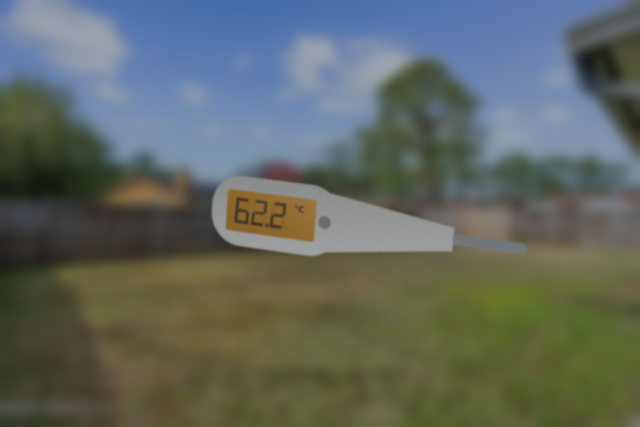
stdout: 62.2 °C
